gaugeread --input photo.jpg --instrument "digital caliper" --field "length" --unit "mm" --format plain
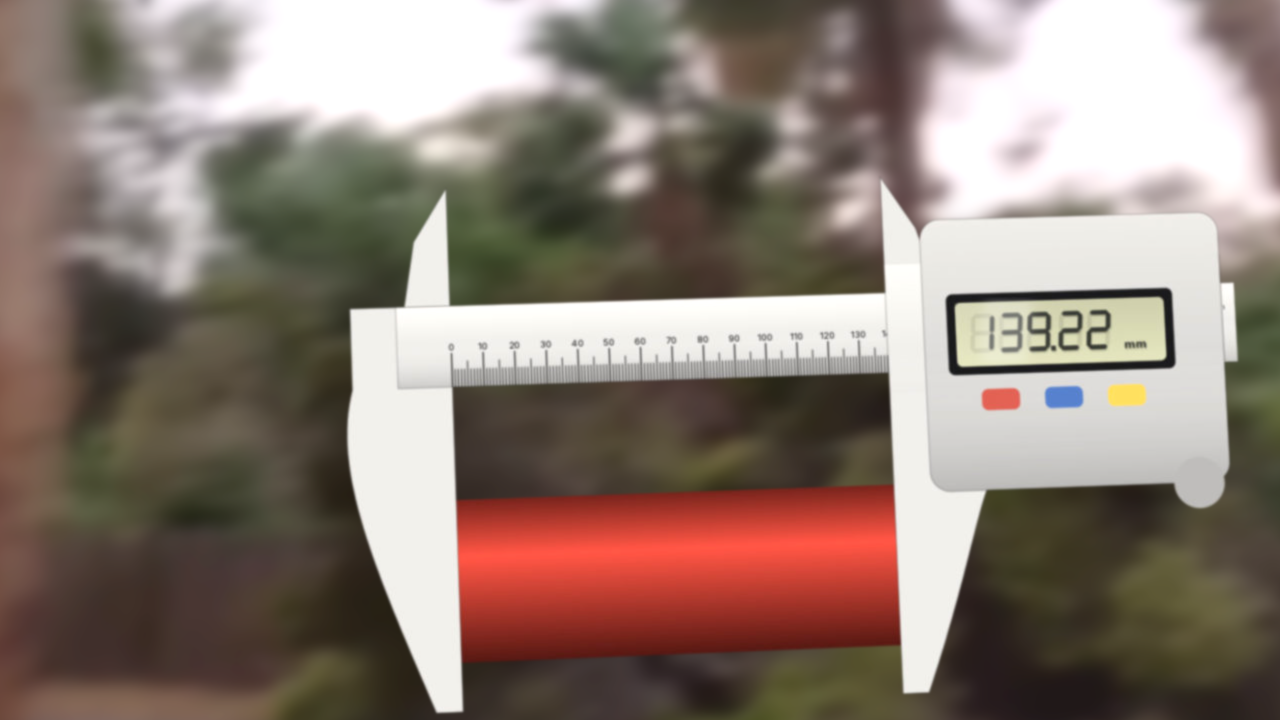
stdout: 139.22 mm
